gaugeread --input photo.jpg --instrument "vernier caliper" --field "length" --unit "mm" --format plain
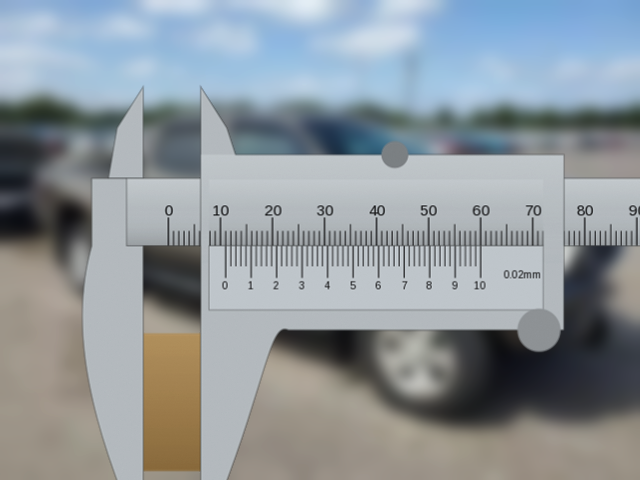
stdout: 11.0 mm
